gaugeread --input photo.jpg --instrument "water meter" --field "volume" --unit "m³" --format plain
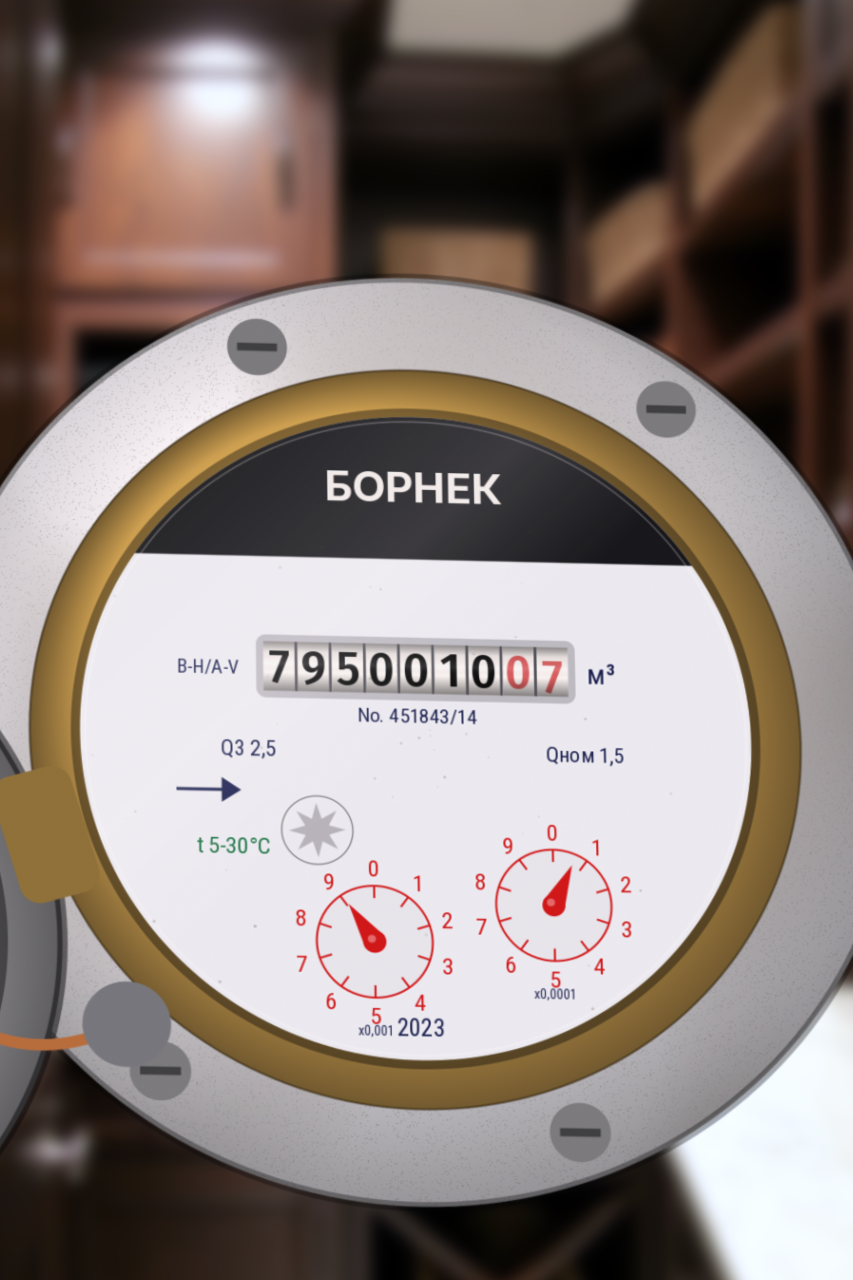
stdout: 7950010.0690 m³
